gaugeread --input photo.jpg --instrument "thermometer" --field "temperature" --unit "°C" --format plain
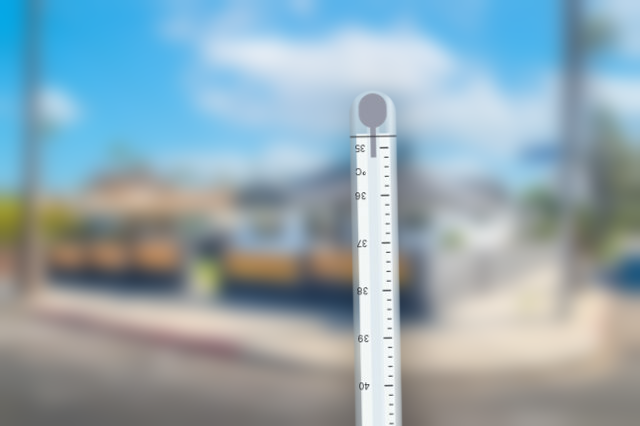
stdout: 35.2 °C
